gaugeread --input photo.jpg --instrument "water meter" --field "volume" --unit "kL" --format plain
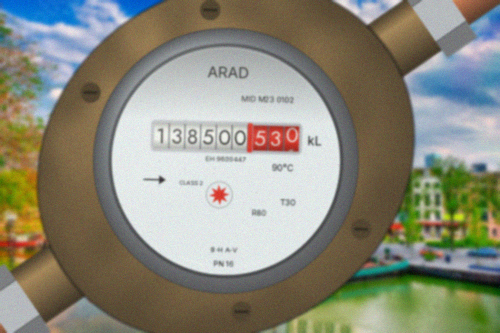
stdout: 138500.530 kL
